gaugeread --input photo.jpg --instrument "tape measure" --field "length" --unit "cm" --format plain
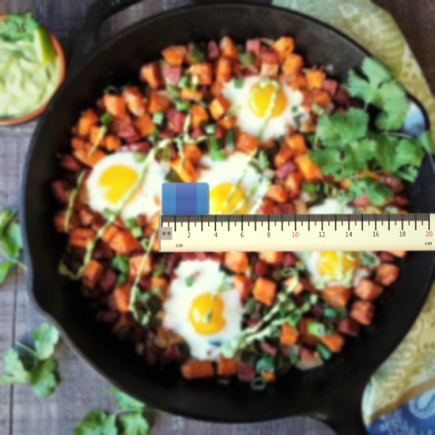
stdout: 3.5 cm
